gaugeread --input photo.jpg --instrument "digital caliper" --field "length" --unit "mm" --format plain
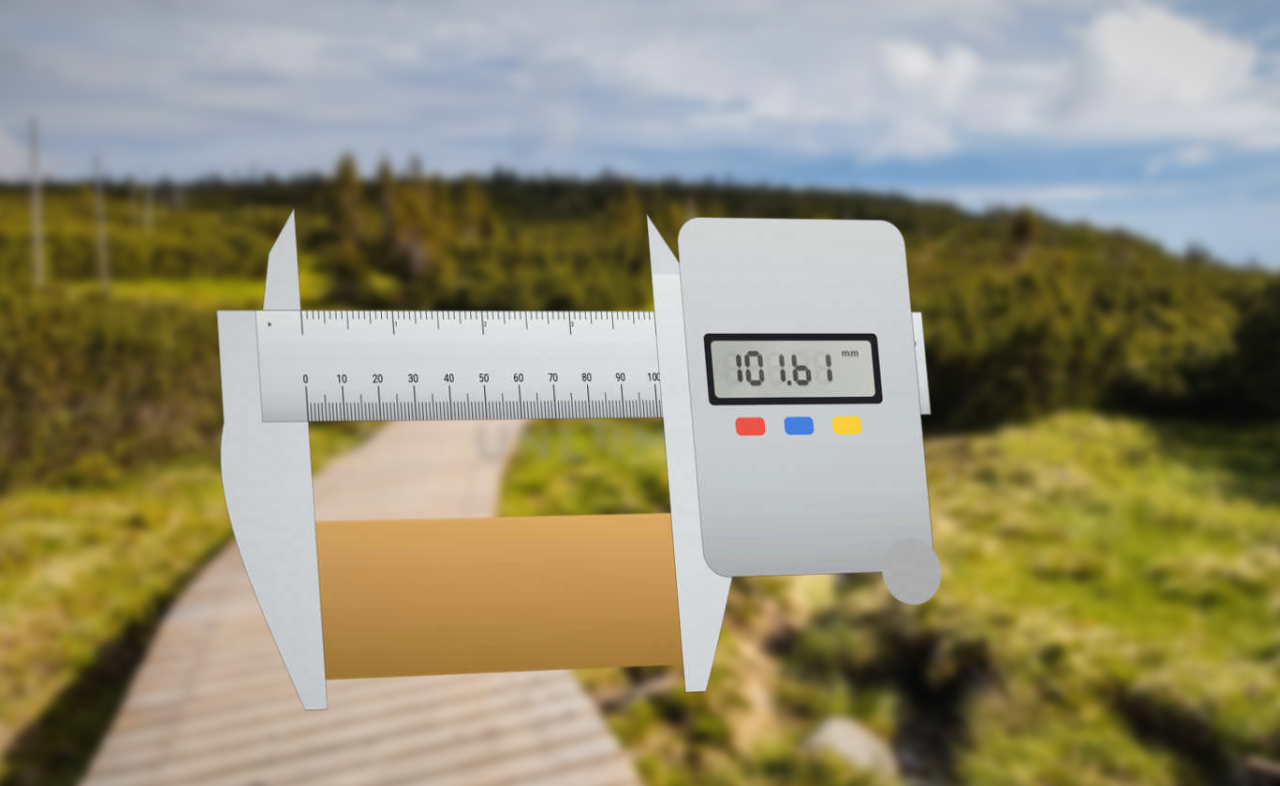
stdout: 101.61 mm
